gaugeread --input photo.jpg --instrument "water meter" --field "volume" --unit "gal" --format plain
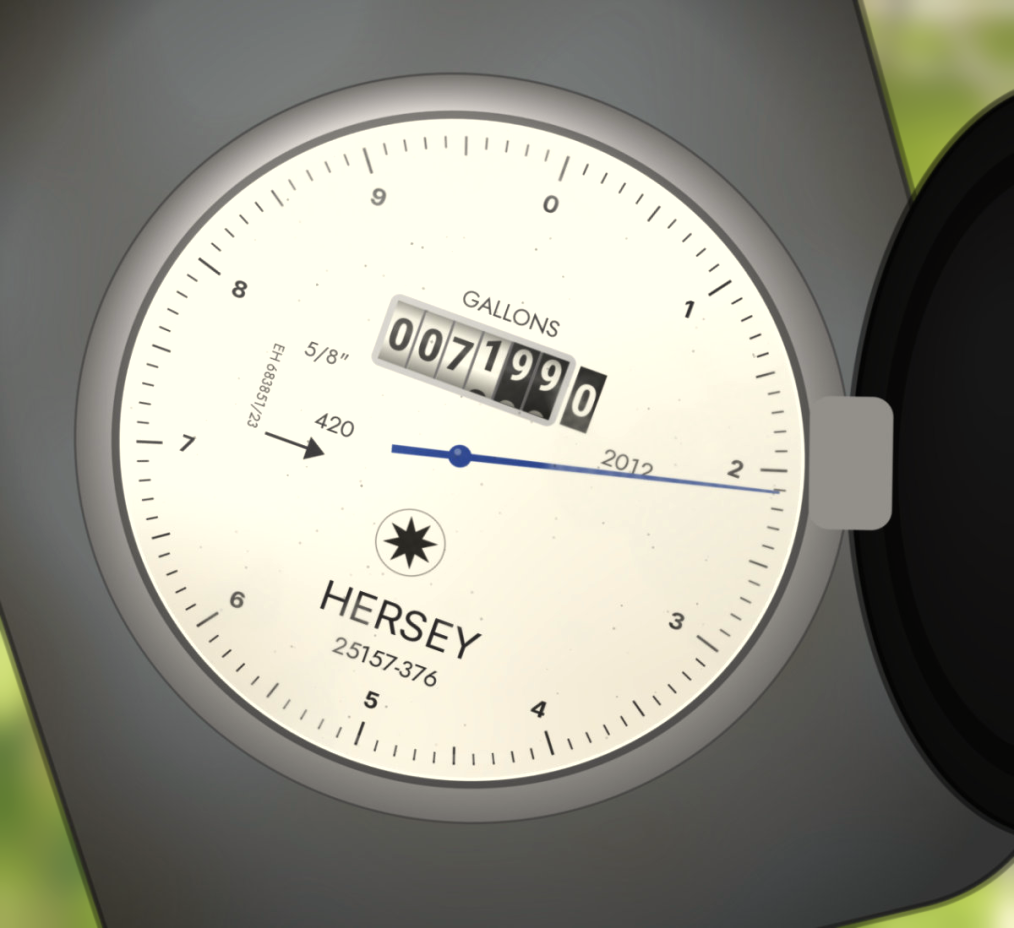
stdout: 71992.1 gal
